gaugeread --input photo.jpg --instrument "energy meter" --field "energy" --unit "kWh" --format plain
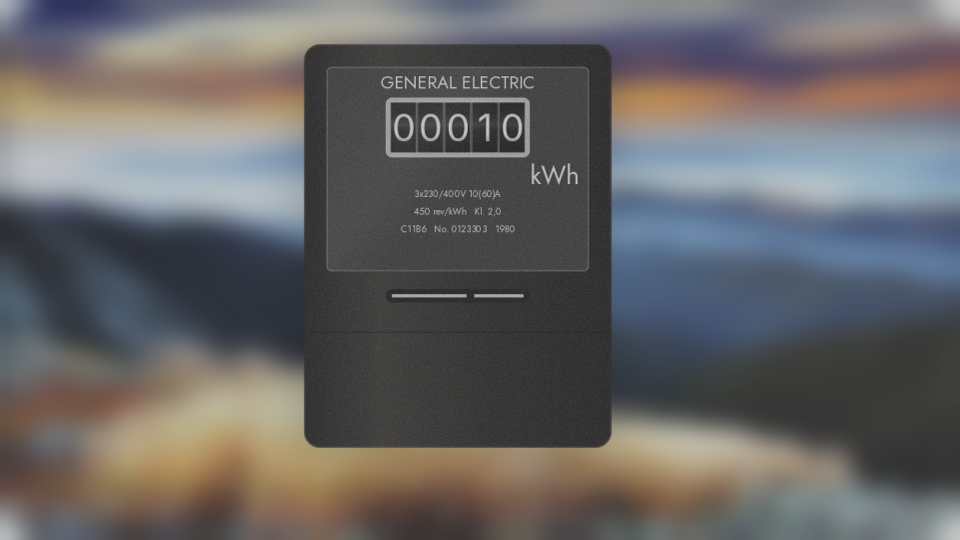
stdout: 10 kWh
